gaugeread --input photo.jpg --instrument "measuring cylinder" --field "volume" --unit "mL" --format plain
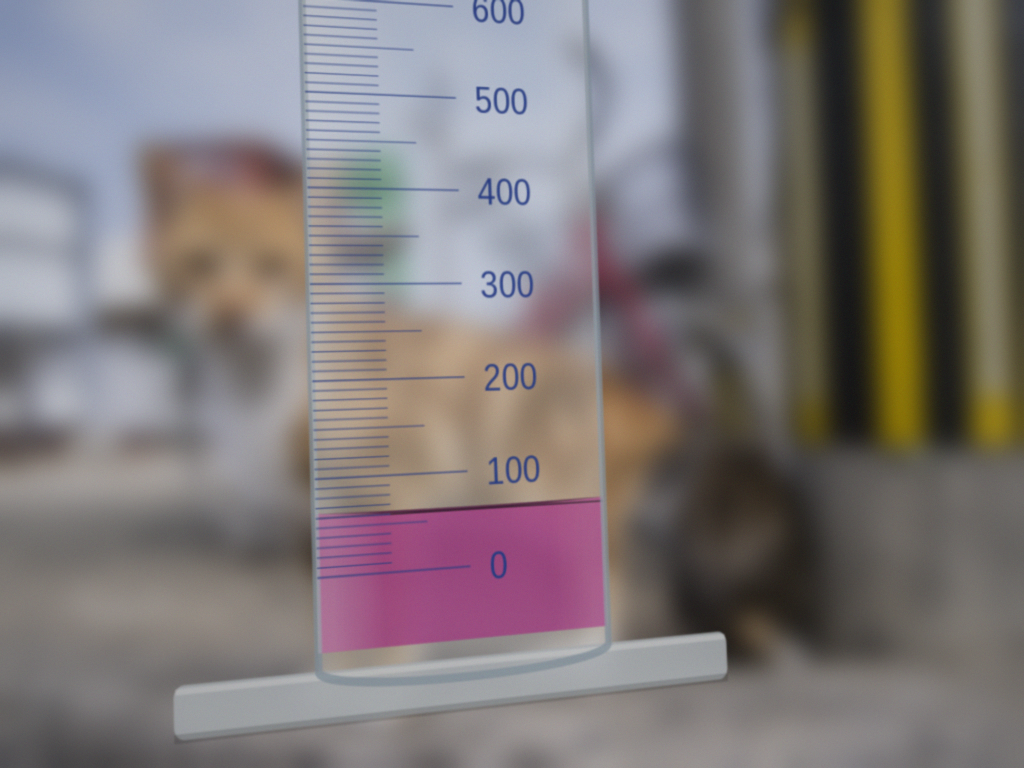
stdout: 60 mL
